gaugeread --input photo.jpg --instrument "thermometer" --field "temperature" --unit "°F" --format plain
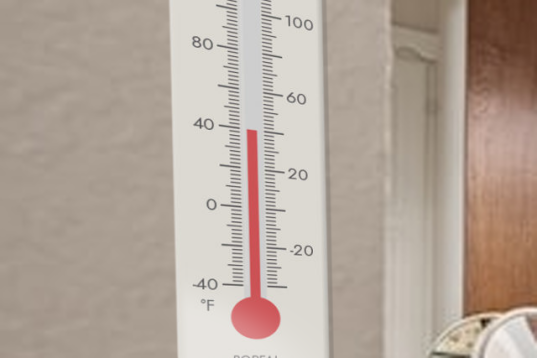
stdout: 40 °F
